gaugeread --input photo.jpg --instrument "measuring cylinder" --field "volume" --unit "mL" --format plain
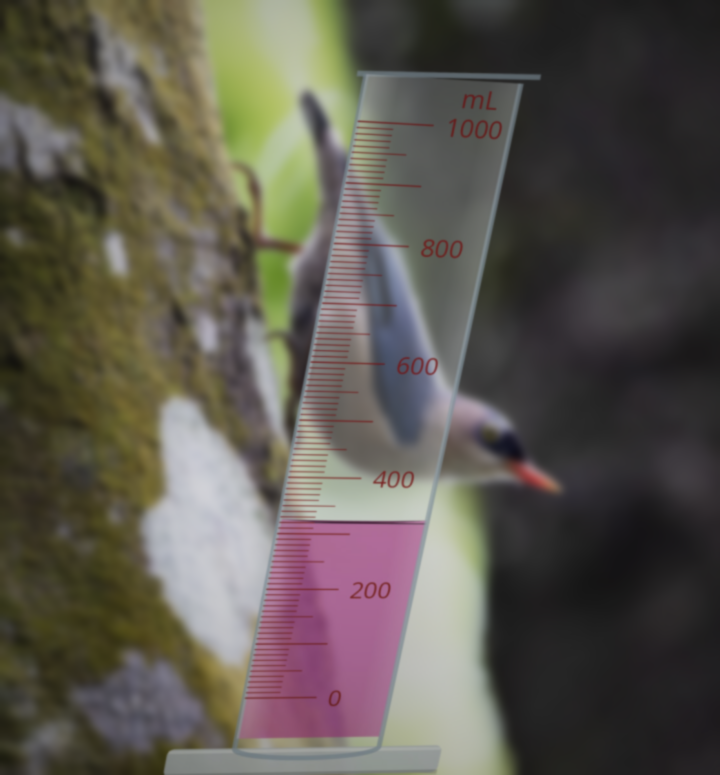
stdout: 320 mL
